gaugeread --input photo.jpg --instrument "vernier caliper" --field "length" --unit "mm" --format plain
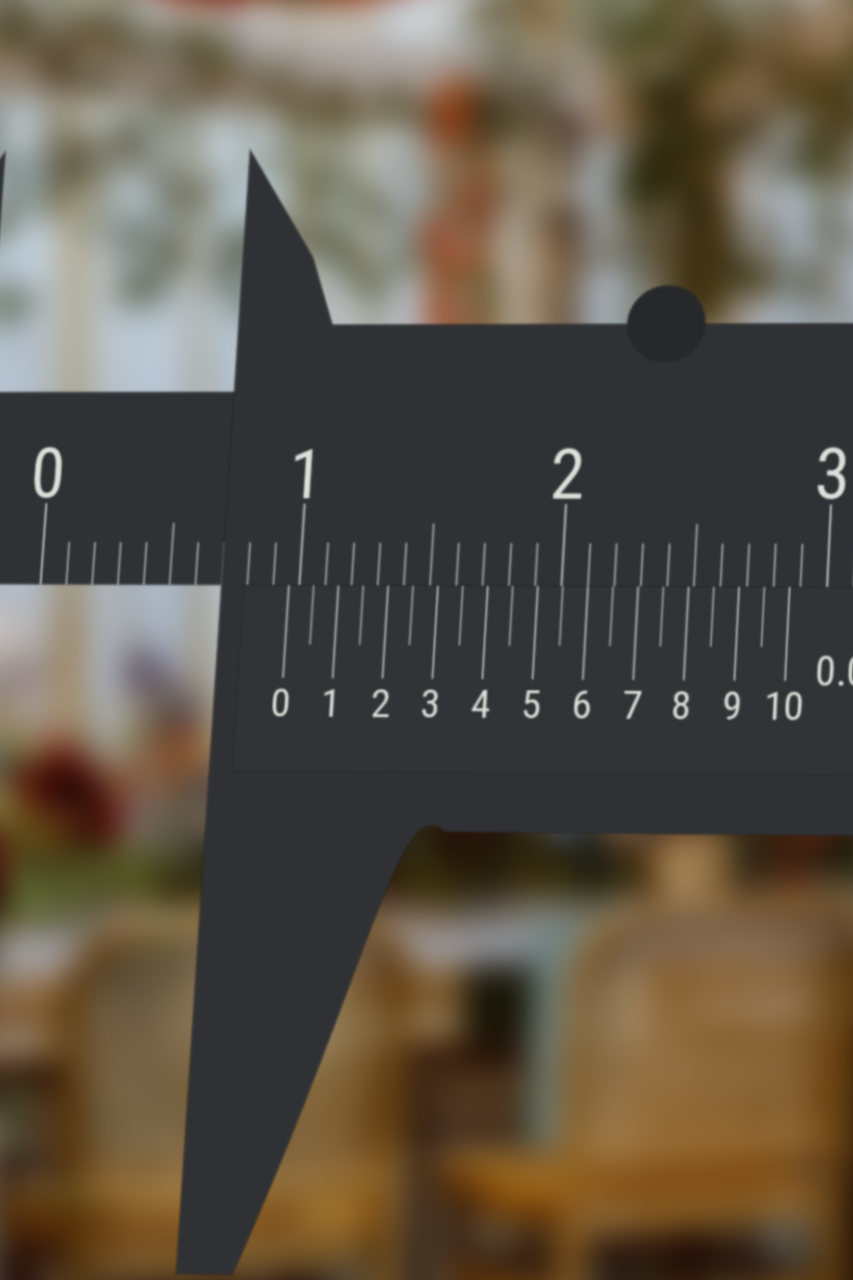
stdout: 9.6 mm
